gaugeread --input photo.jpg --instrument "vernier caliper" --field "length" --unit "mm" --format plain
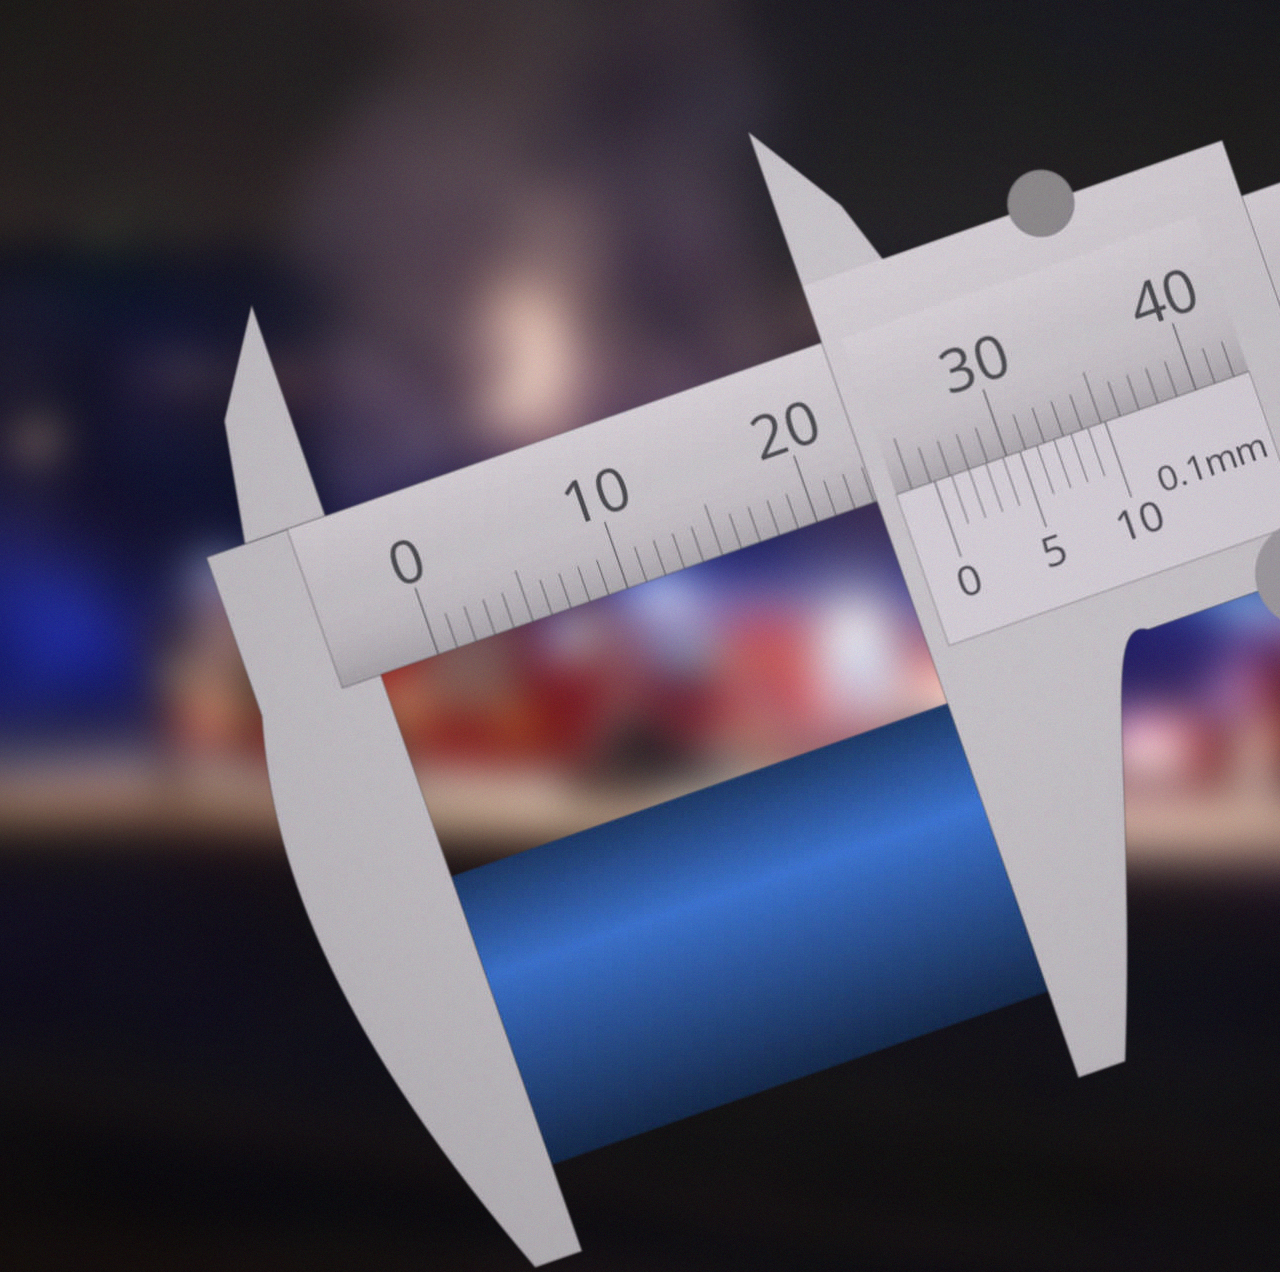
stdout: 26.2 mm
